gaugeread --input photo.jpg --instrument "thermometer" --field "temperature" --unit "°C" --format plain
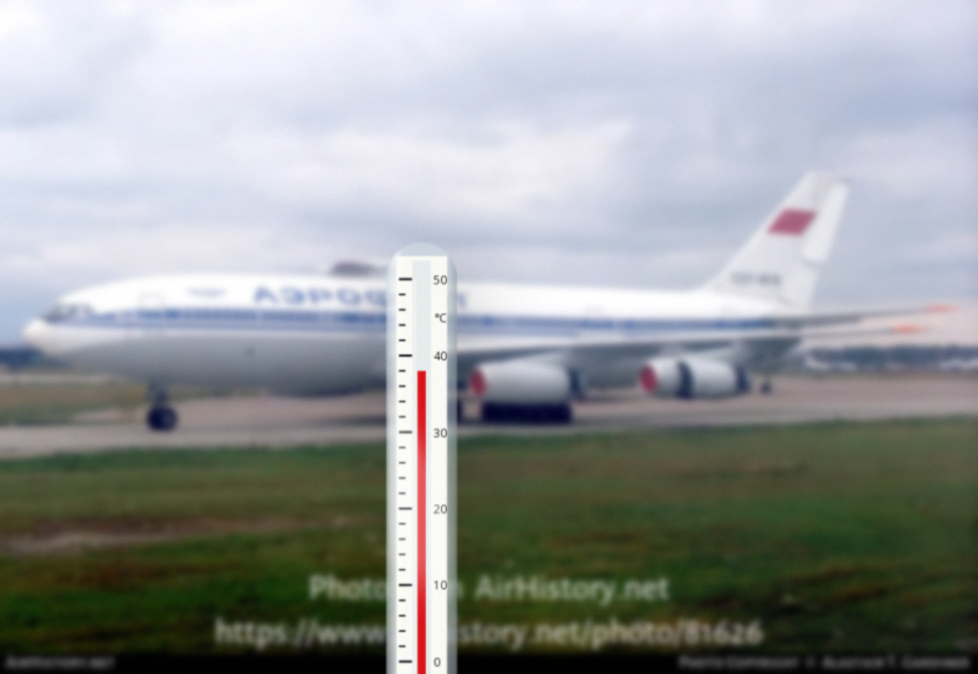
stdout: 38 °C
